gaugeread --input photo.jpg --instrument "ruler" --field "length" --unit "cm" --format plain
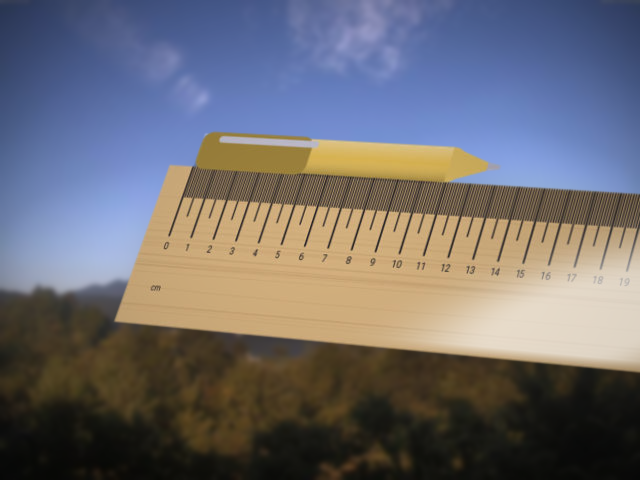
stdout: 13 cm
